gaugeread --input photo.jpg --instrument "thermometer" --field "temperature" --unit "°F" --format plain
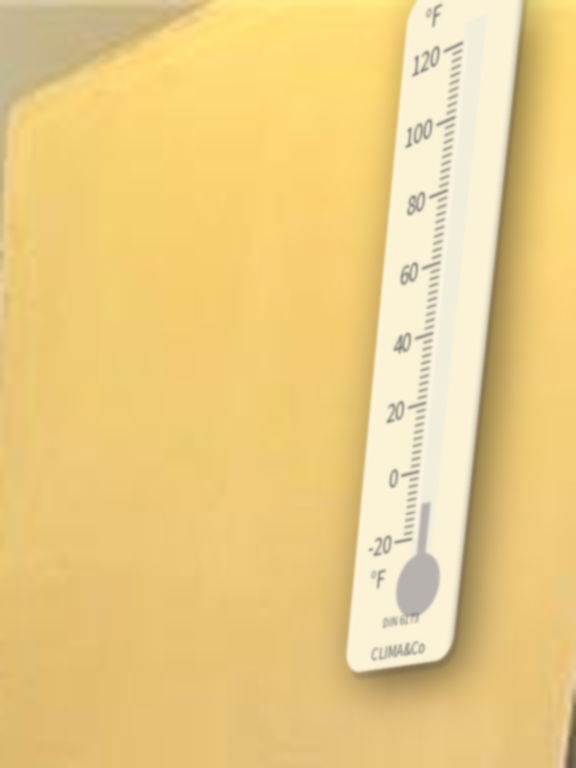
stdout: -10 °F
